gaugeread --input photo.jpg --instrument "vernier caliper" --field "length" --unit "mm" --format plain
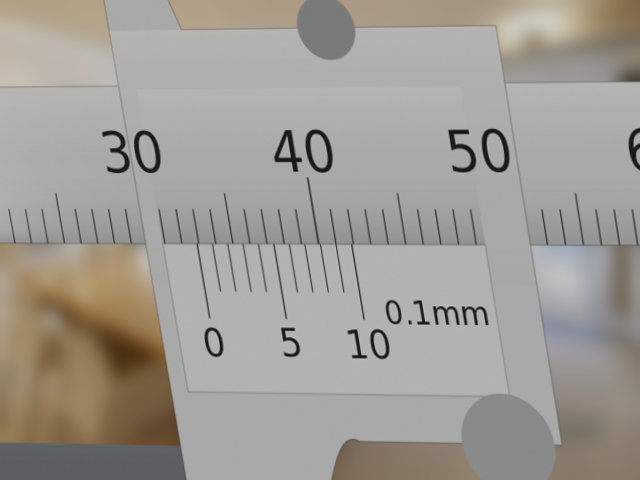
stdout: 32.9 mm
